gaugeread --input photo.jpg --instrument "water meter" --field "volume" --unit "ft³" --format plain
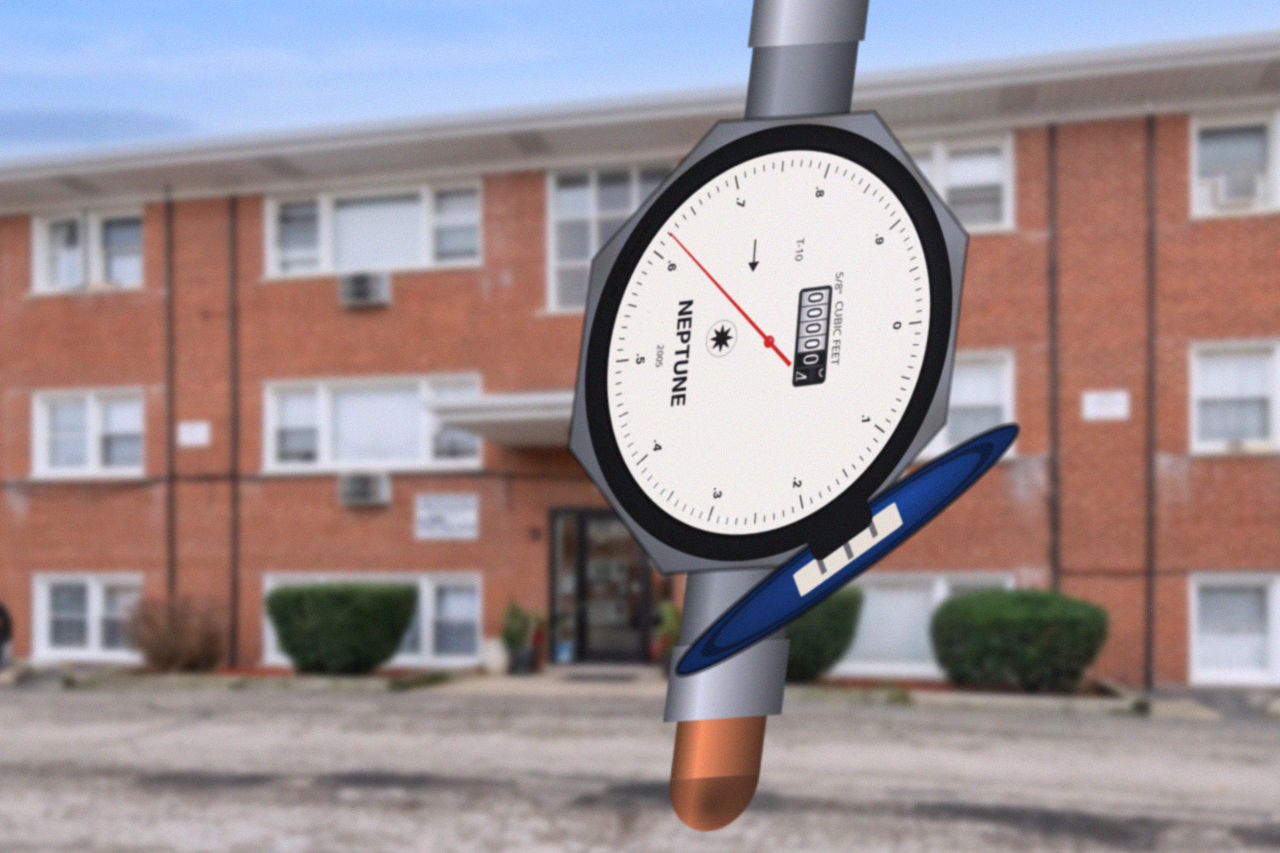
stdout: 3.62 ft³
